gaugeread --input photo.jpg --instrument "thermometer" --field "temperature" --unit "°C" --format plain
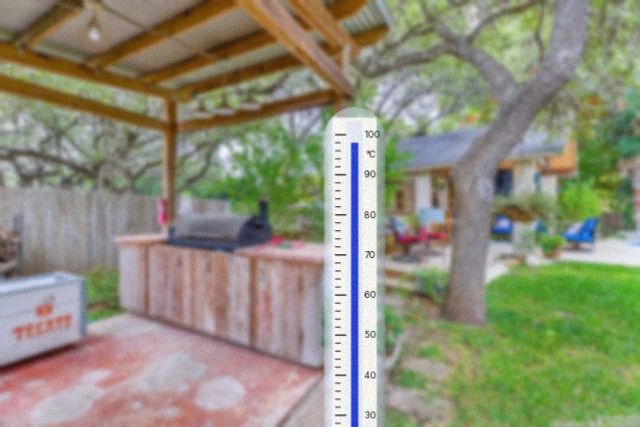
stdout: 98 °C
